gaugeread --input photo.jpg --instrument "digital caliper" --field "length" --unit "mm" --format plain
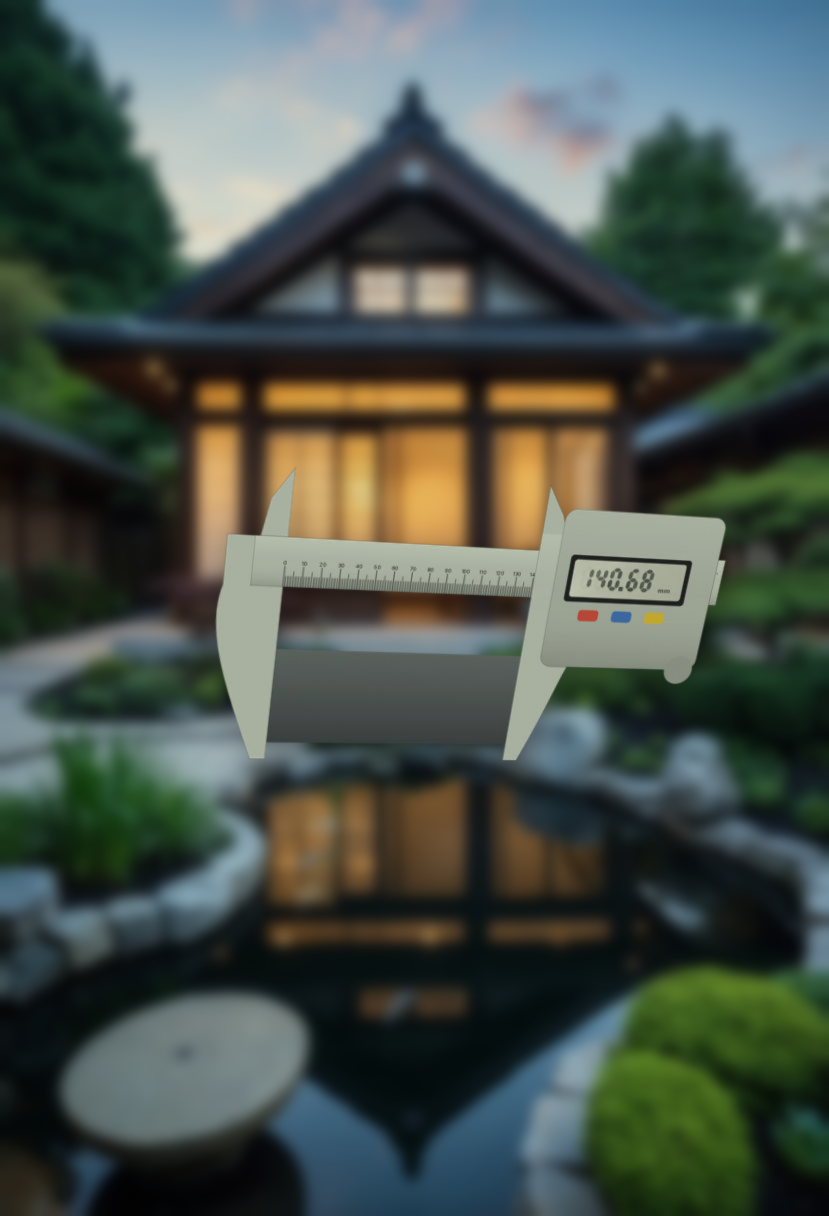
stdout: 140.68 mm
